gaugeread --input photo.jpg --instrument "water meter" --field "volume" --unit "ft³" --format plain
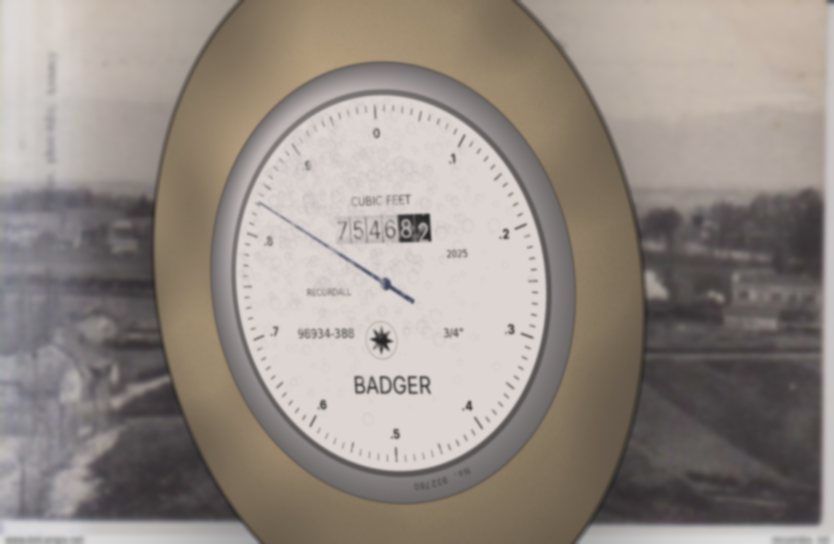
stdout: 754681.83 ft³
